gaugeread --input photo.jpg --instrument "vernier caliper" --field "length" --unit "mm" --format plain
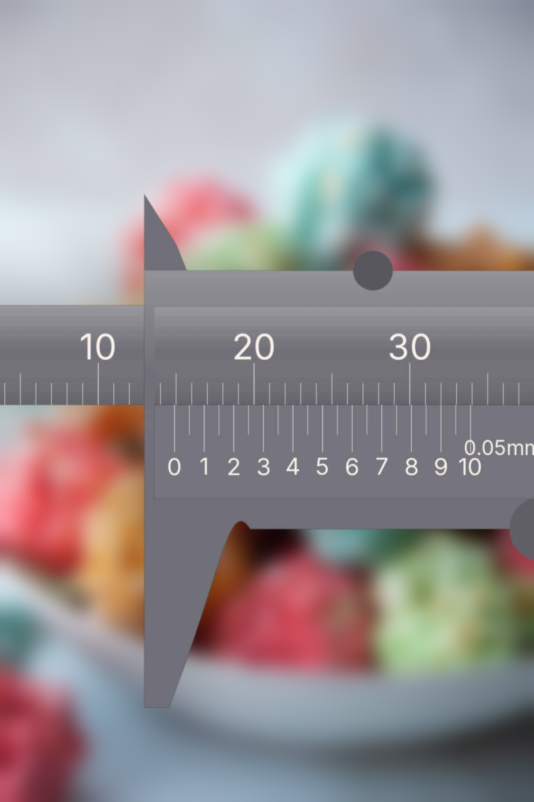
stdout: 14.9 mm
